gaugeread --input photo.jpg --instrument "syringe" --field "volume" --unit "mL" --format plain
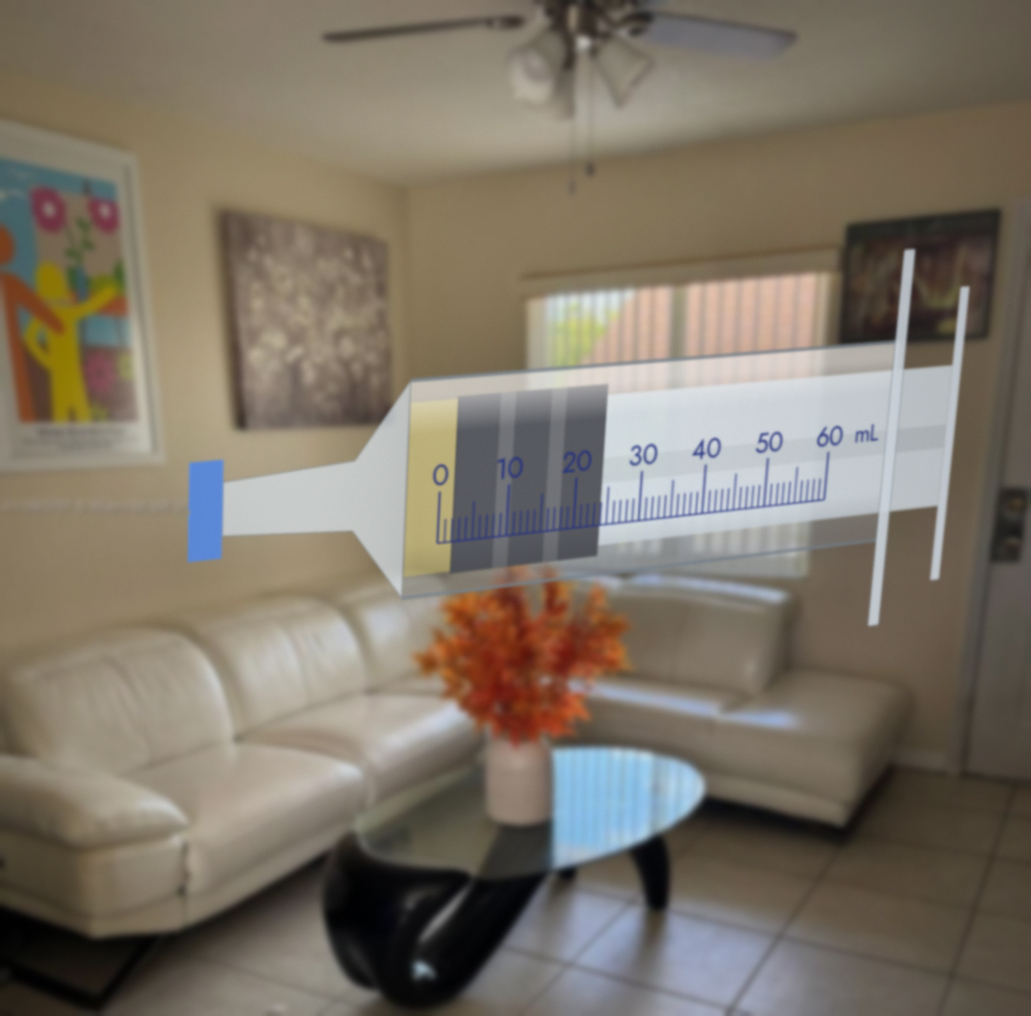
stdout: 2 mL
